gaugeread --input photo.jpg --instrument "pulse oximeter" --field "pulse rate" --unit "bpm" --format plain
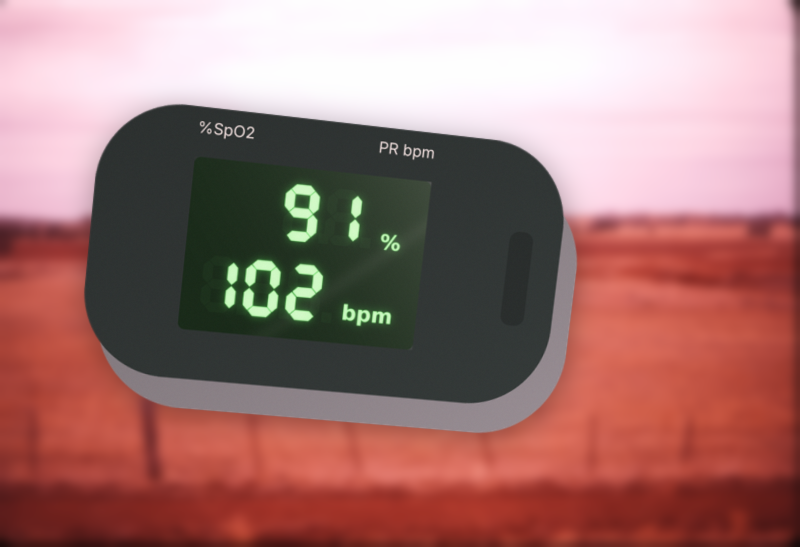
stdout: 102 bpm
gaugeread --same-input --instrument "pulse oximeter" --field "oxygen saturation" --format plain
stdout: 91 %
